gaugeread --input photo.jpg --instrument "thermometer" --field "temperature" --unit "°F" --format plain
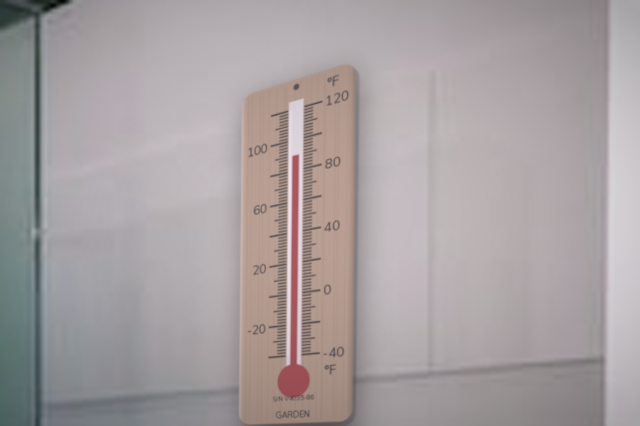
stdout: 90 °F
